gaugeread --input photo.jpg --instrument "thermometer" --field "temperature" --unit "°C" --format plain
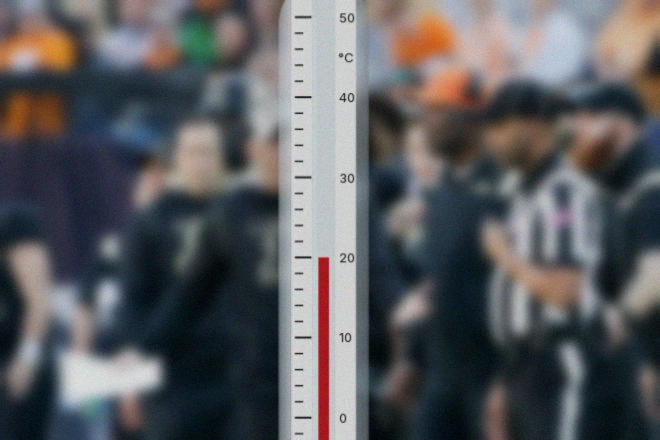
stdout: 20 °C
